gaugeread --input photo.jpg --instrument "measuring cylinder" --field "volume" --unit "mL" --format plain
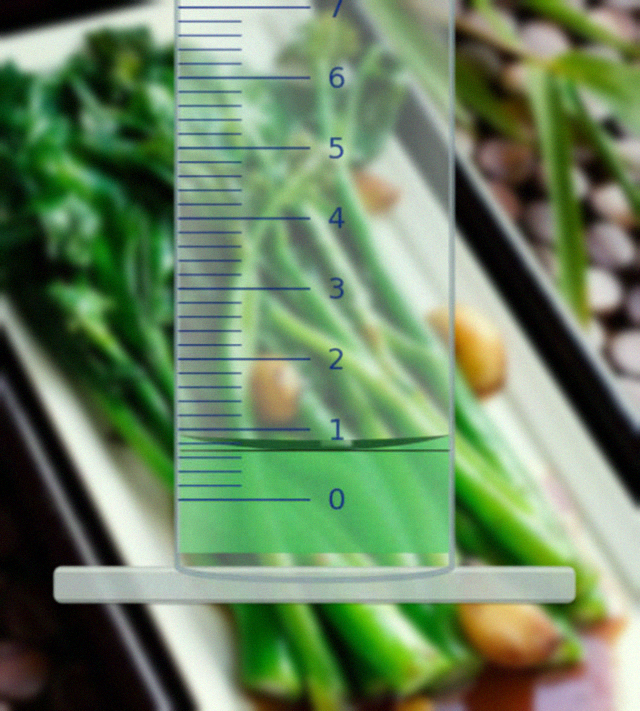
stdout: 0.7 mL
